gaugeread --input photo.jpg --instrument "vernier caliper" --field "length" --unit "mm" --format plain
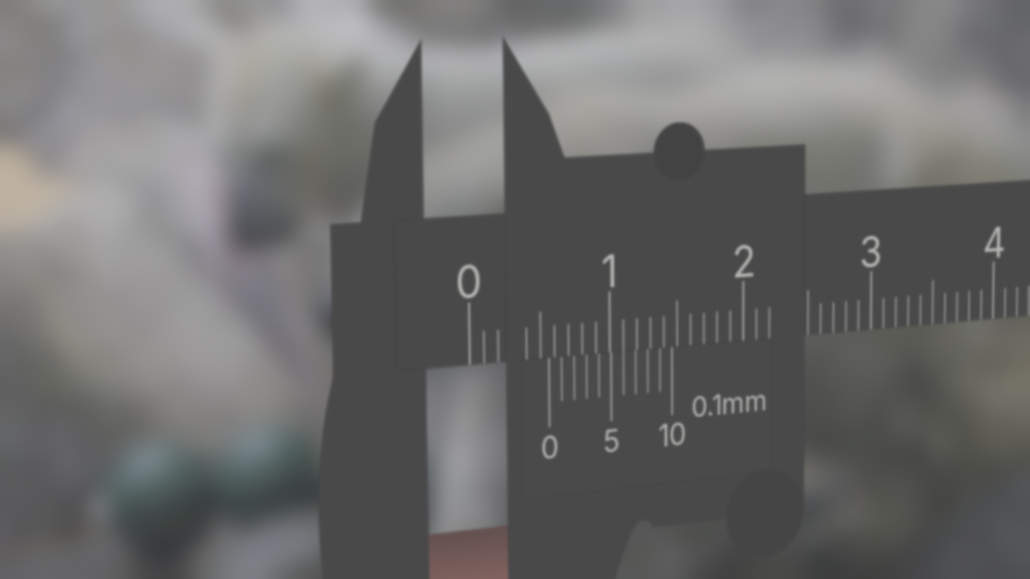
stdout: 5.6 mm
